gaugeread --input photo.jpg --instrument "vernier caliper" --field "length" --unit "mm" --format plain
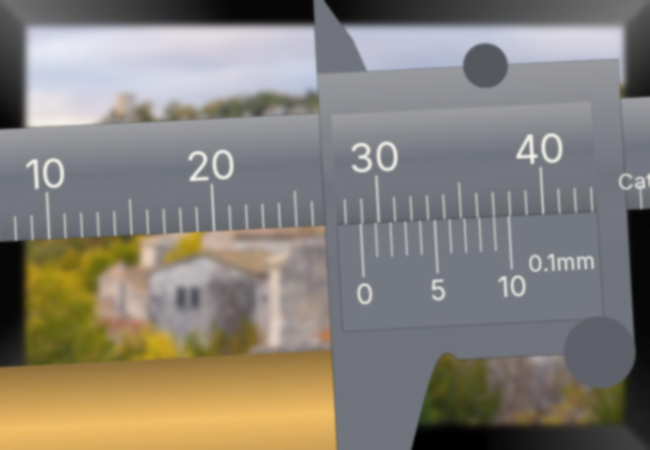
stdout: 28.9 mm
